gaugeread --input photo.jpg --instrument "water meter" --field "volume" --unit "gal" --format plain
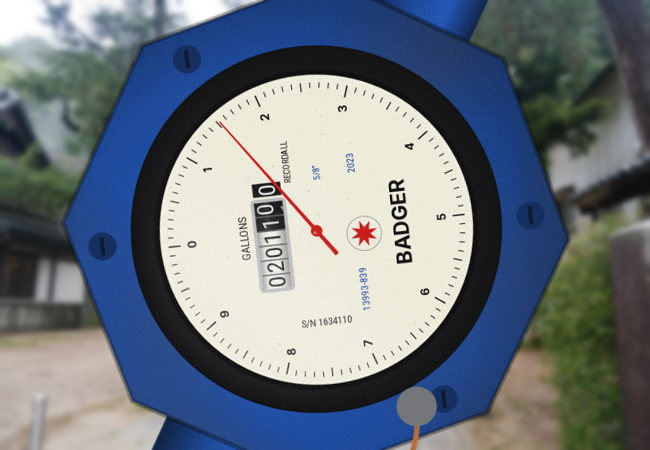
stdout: 201101.5 gal
